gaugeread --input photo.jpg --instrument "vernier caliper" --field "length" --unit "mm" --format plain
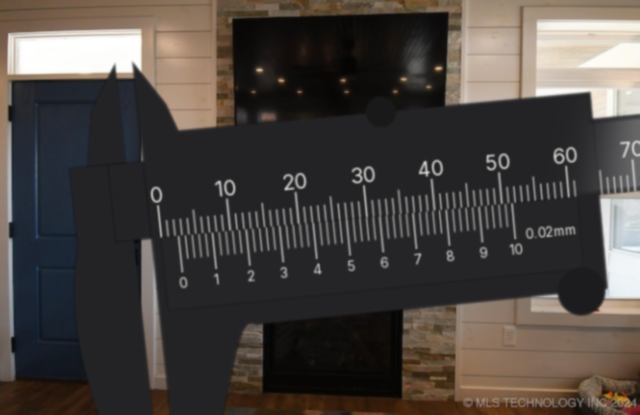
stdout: 2.5 mm
